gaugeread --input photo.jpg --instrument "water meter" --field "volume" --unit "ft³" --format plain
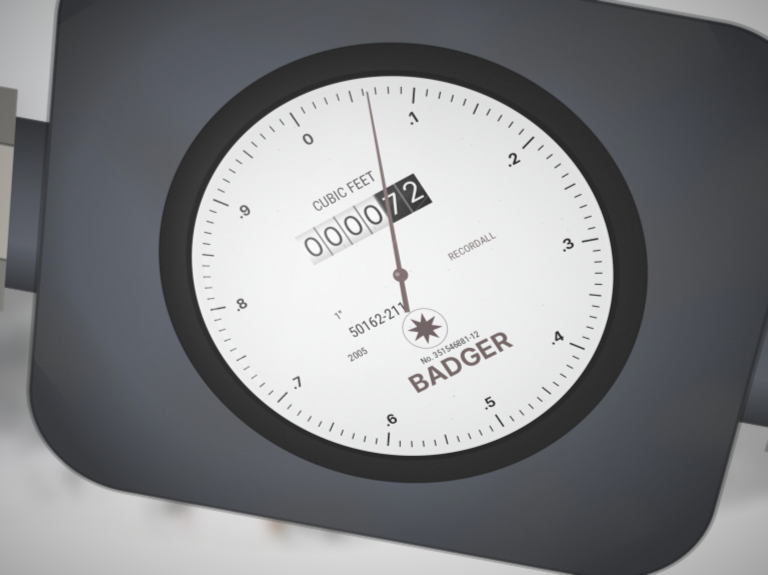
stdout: 72.06 ft³
